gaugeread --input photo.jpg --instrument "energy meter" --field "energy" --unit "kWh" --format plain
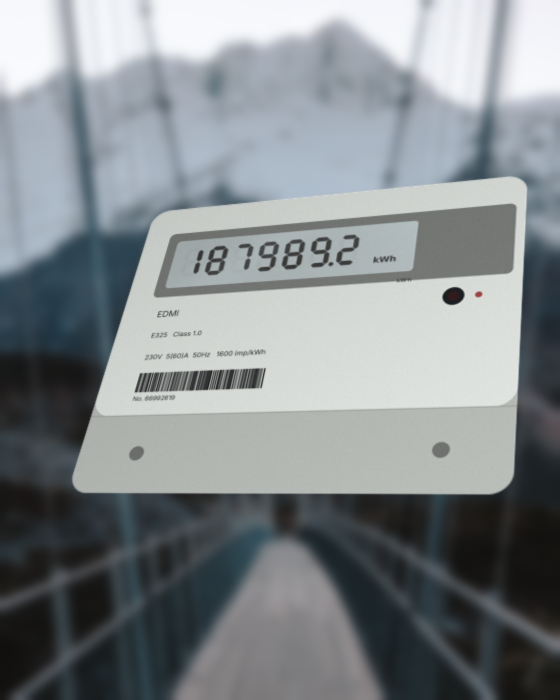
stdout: 187989.2 kWh
